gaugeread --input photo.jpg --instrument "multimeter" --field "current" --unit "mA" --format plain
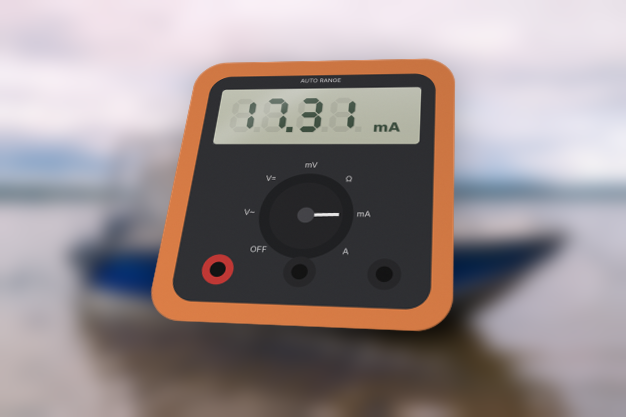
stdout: 17.31 mA
